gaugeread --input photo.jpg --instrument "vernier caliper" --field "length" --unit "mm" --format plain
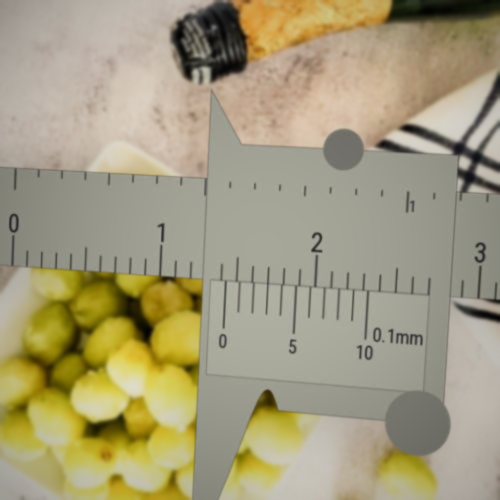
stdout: 14.3 mm
